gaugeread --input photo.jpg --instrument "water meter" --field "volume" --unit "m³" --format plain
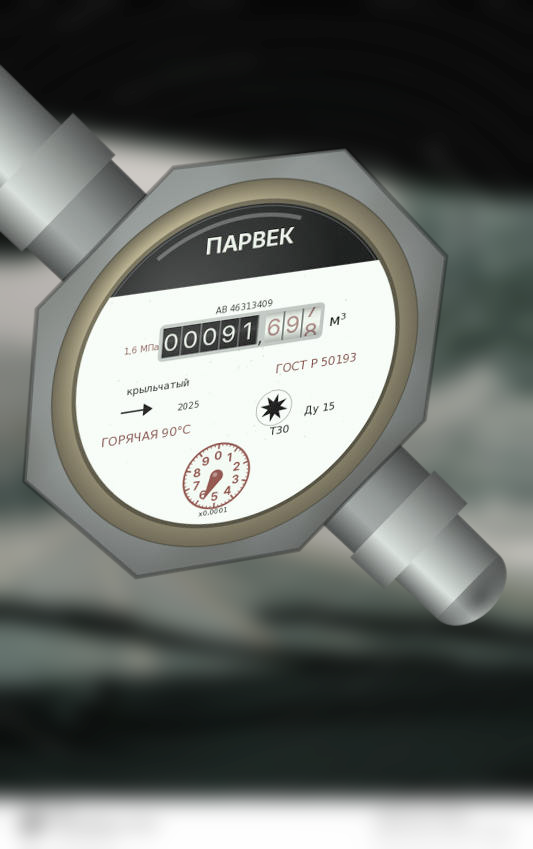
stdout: 91.6975 m³
